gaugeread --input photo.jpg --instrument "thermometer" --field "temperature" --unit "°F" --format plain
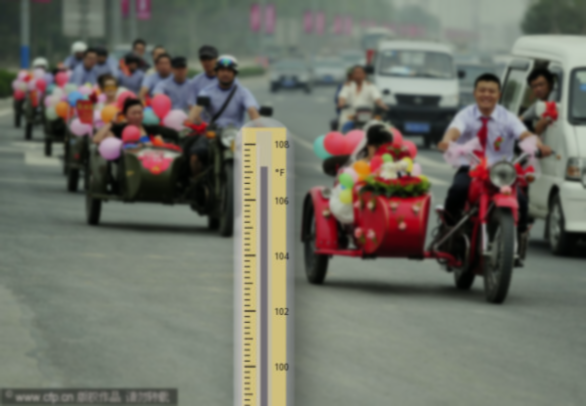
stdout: 107.2 °F
